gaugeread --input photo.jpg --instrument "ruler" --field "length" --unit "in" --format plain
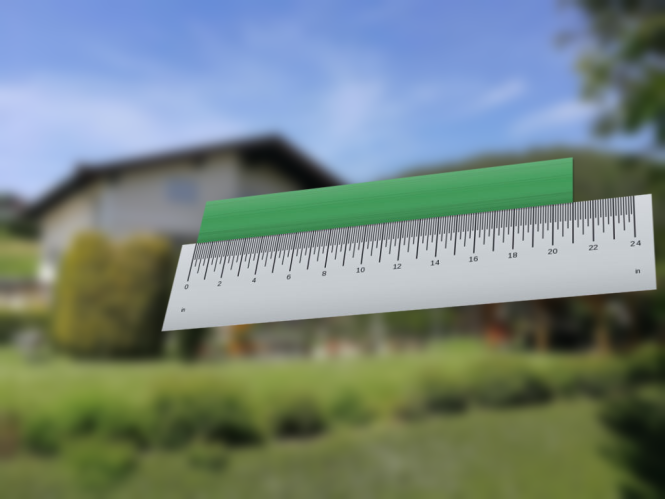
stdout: 21 in
